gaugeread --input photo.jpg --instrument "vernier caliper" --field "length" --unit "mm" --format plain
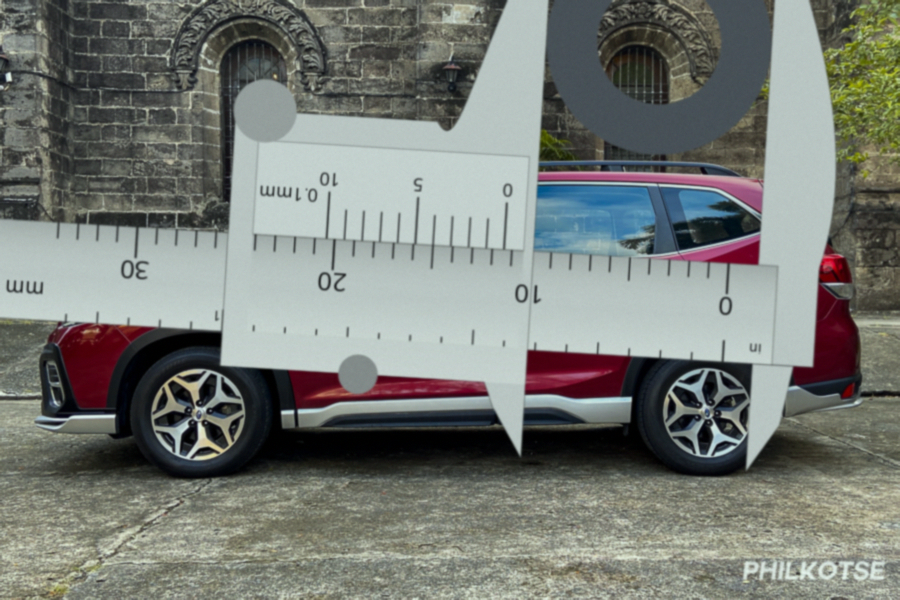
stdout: 11.4 mm
